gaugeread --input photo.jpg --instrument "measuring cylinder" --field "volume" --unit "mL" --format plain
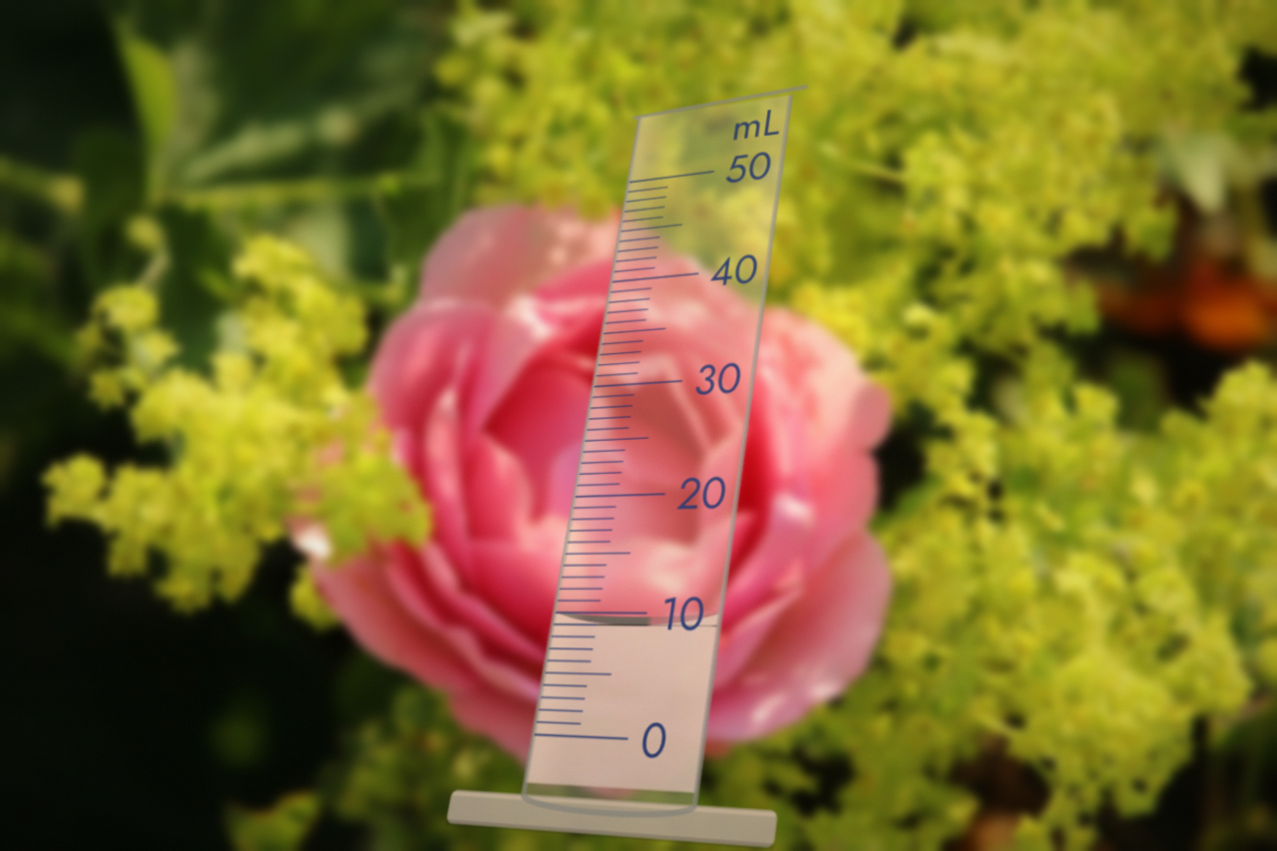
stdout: 9 mL
